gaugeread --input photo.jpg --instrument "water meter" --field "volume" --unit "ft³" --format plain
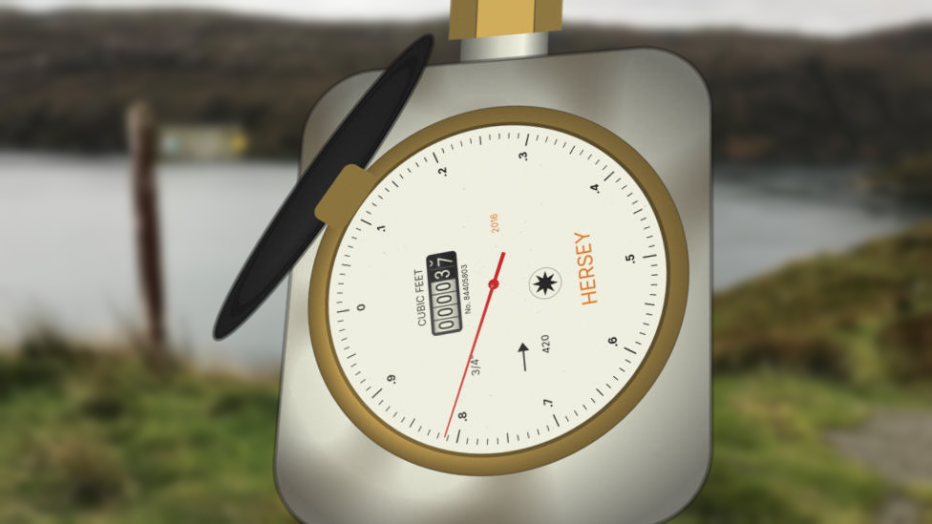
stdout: 36.81 ft³
